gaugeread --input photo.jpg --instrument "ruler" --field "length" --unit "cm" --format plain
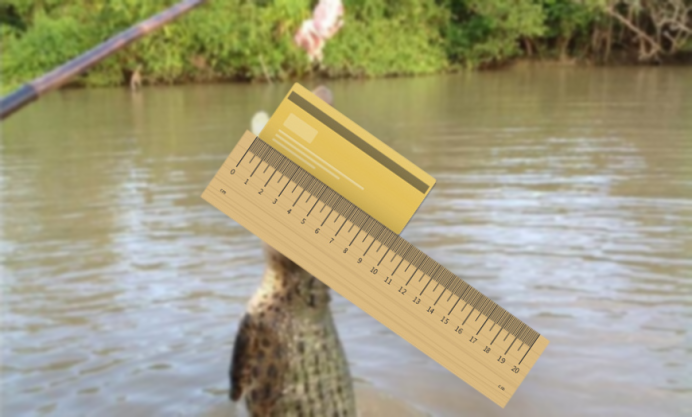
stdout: 10 cm
